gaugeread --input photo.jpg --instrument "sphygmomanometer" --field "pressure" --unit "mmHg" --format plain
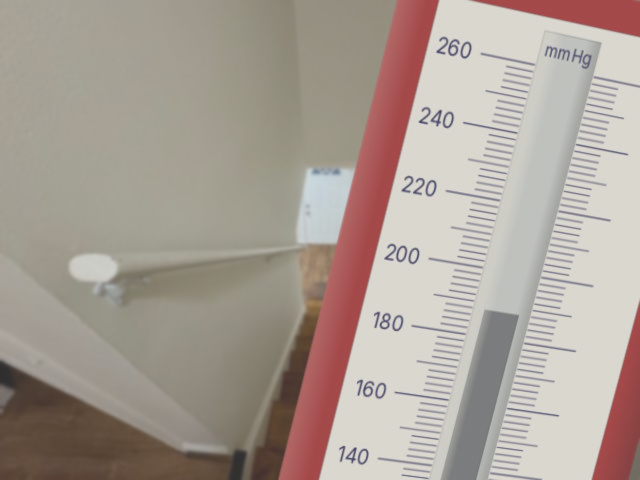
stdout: 188 mmHg
